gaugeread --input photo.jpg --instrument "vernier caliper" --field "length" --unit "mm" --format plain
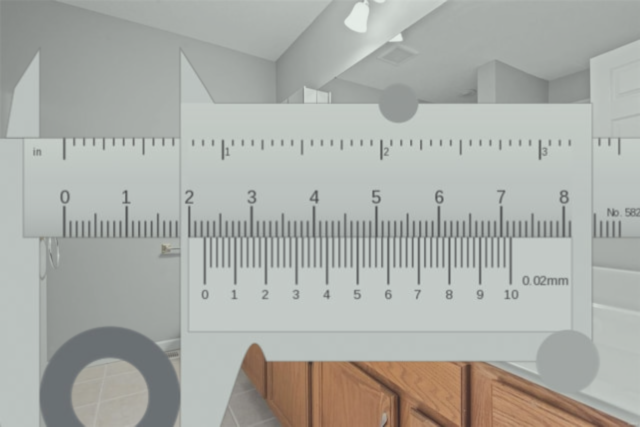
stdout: 22.5 mm
